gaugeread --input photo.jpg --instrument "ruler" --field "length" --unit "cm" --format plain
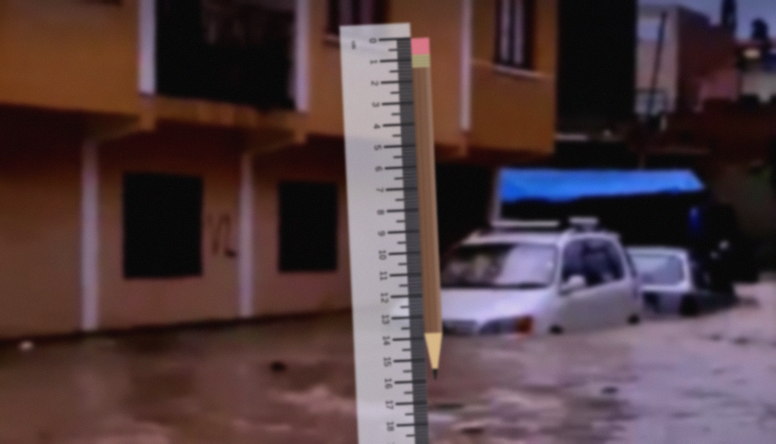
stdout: 16 cm
